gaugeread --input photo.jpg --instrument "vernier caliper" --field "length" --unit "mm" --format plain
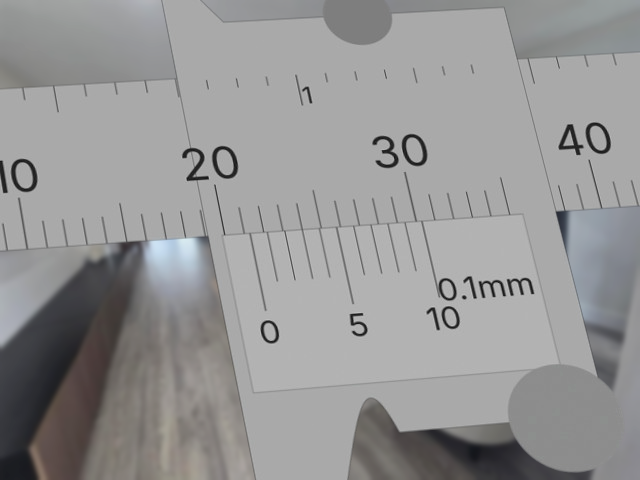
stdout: 21.3 mm
